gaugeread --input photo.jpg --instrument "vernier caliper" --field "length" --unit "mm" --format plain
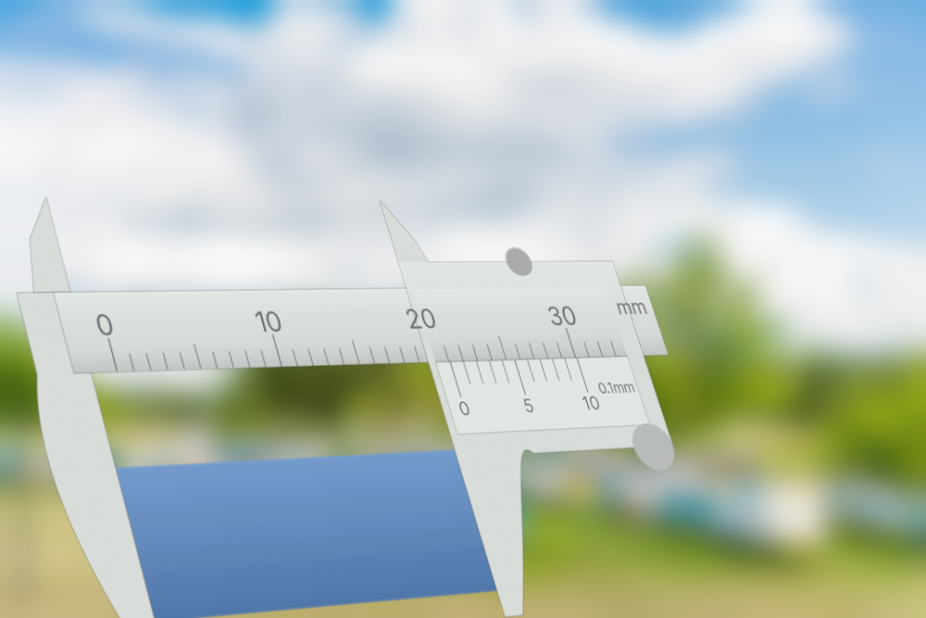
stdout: 21.1 mm
